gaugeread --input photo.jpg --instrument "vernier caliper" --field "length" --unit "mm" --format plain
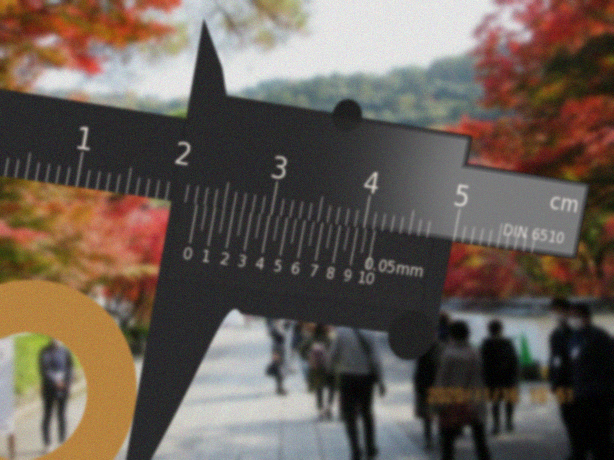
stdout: 22.2 mm
